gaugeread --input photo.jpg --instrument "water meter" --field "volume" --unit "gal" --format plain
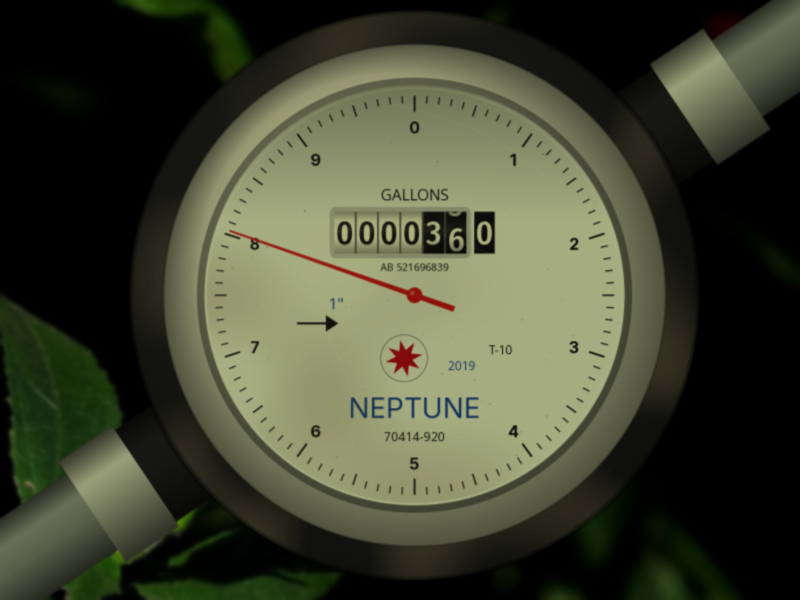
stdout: 358.0 gal
